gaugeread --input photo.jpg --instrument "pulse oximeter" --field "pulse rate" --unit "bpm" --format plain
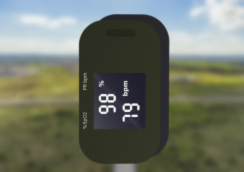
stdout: 79 bpm
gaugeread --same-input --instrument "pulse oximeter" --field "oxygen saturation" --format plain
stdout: 98 %
